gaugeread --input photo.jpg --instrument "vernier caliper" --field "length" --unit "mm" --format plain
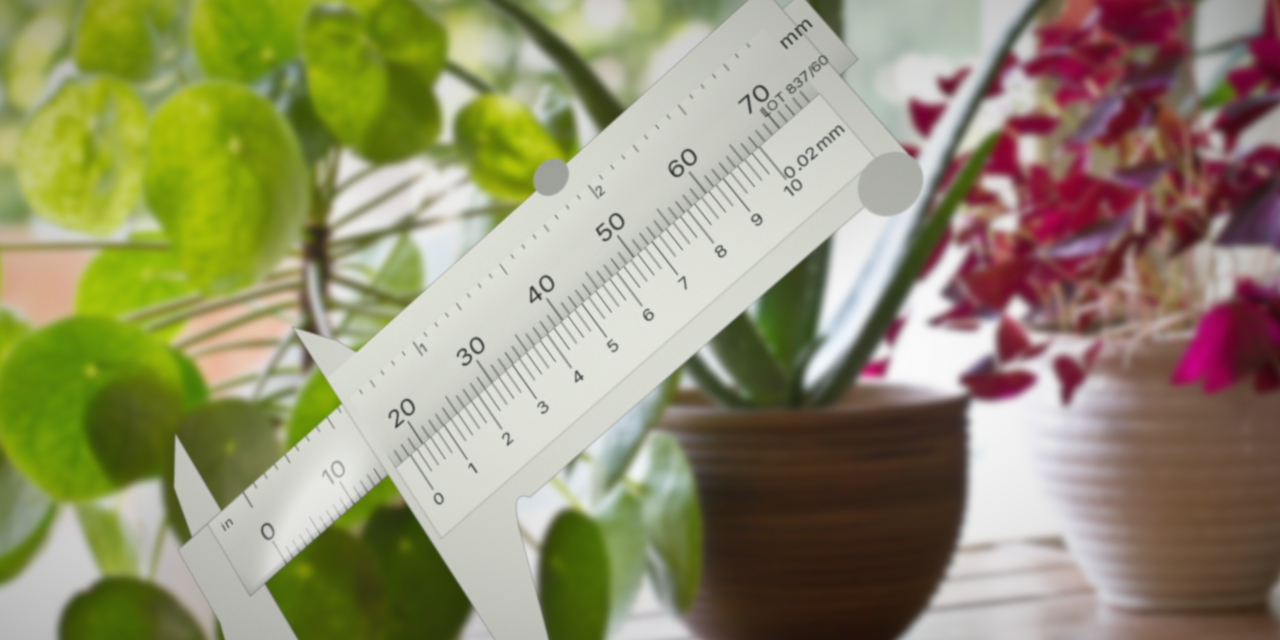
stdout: 18.2 mm
